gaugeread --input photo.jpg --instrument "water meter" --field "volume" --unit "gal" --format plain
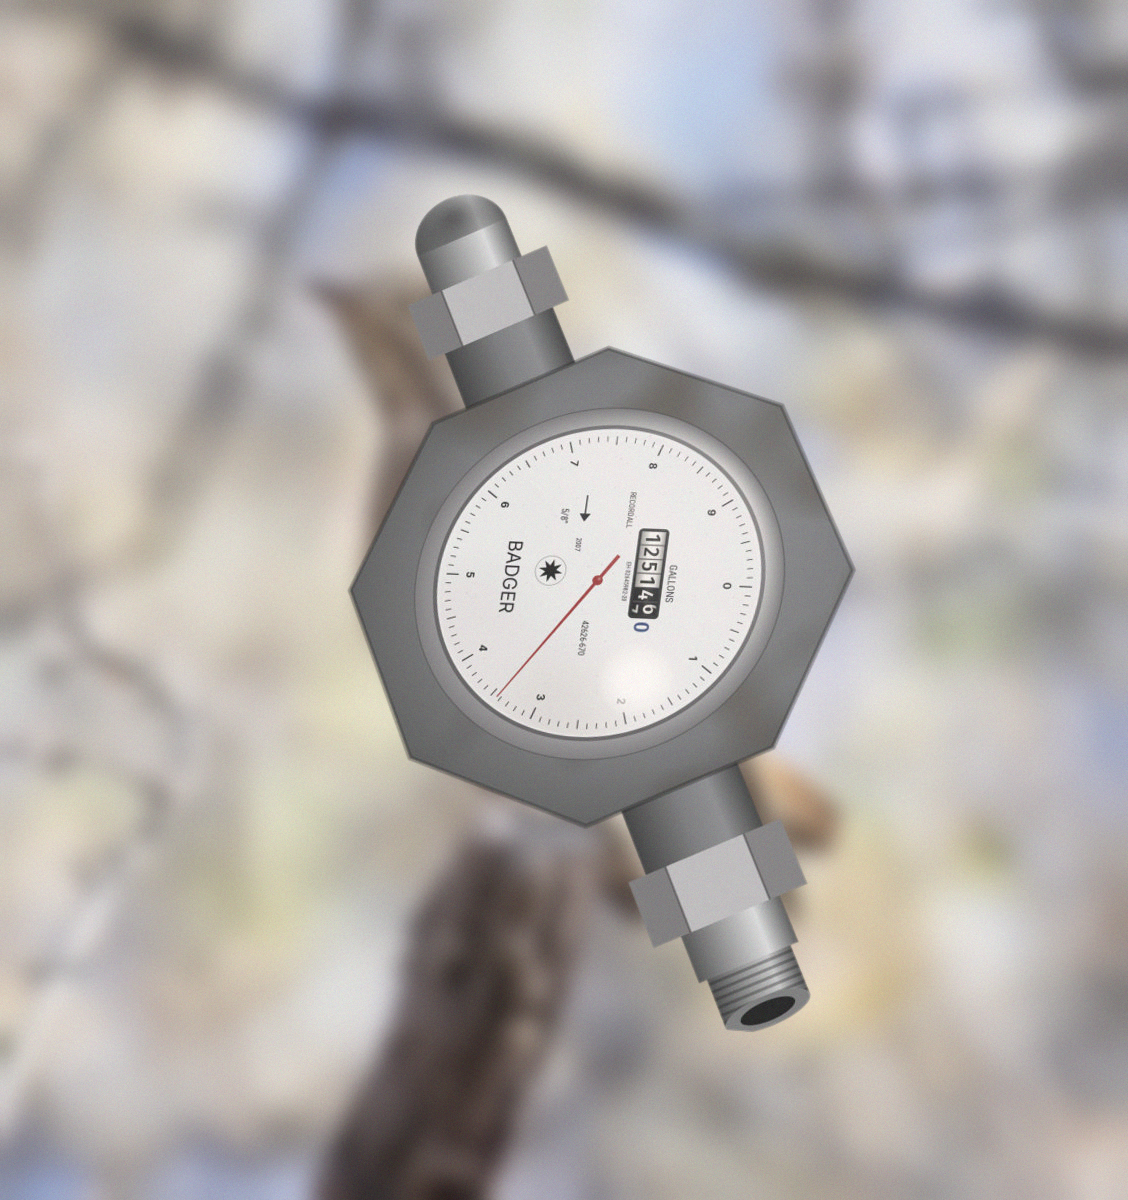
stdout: 1251463.4 gal
